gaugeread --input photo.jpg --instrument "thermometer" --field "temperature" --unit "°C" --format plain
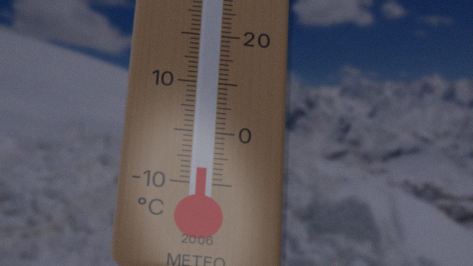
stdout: -7 °C
